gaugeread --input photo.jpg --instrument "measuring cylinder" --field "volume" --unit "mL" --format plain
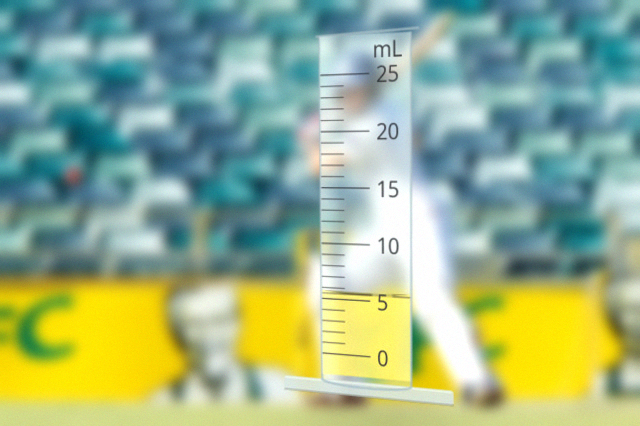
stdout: 5.5 mL
